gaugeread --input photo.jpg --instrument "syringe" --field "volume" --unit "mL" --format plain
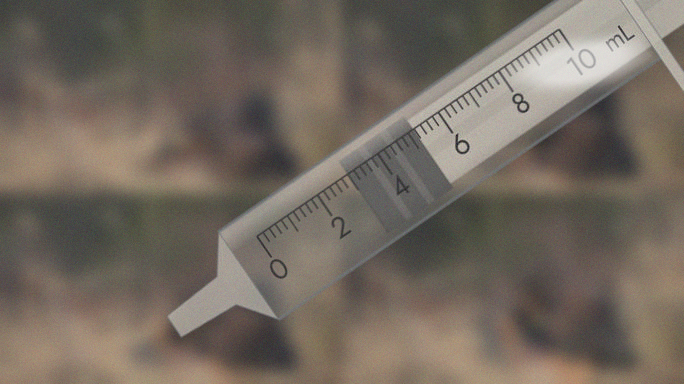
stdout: 3 mL
